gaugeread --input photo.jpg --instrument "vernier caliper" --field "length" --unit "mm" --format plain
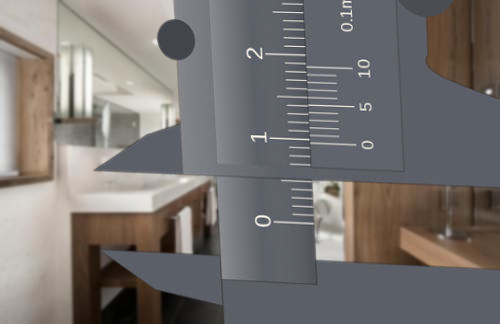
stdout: 9.6 mm
